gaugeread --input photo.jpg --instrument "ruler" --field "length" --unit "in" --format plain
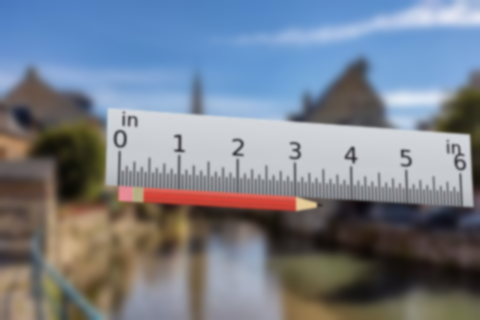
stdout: 3.5 in
